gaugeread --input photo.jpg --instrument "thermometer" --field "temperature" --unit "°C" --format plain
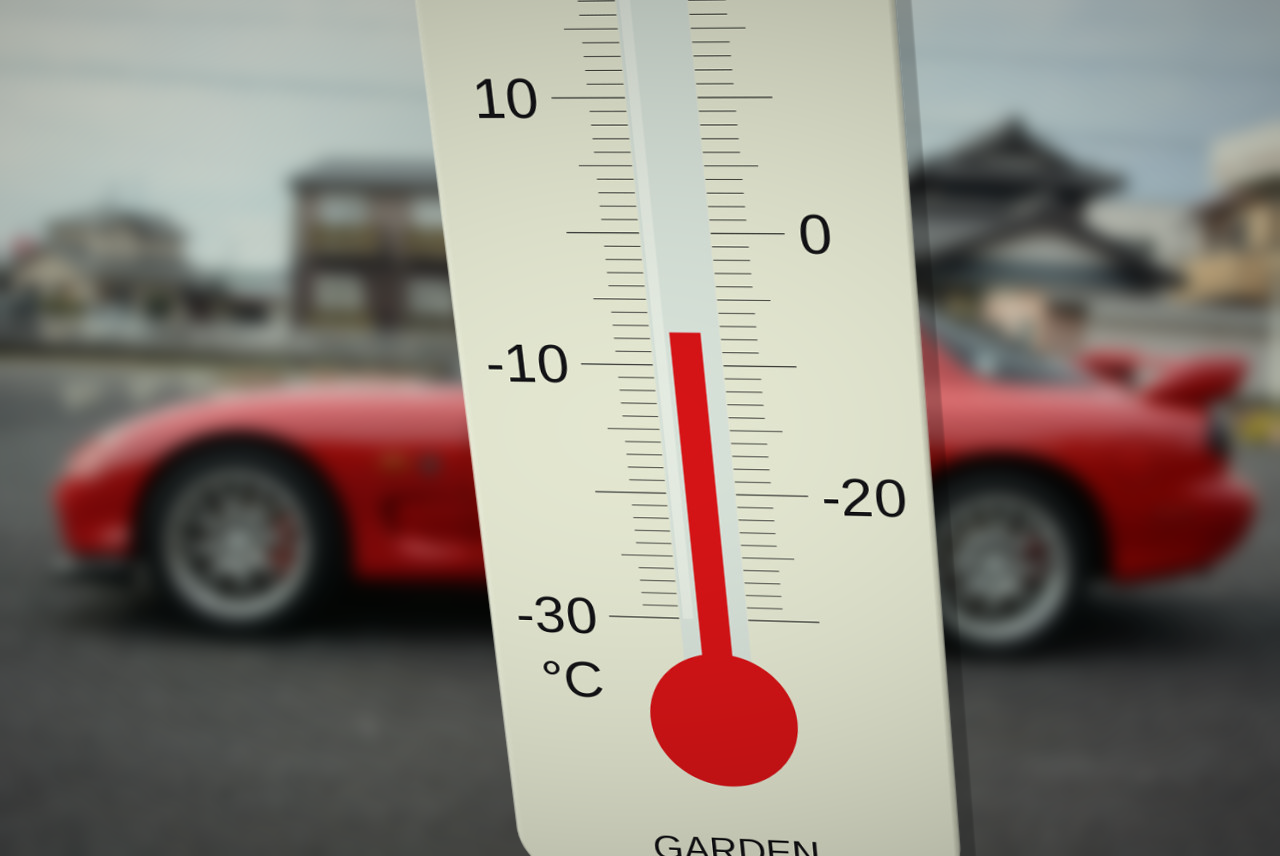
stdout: -7.5 °C
